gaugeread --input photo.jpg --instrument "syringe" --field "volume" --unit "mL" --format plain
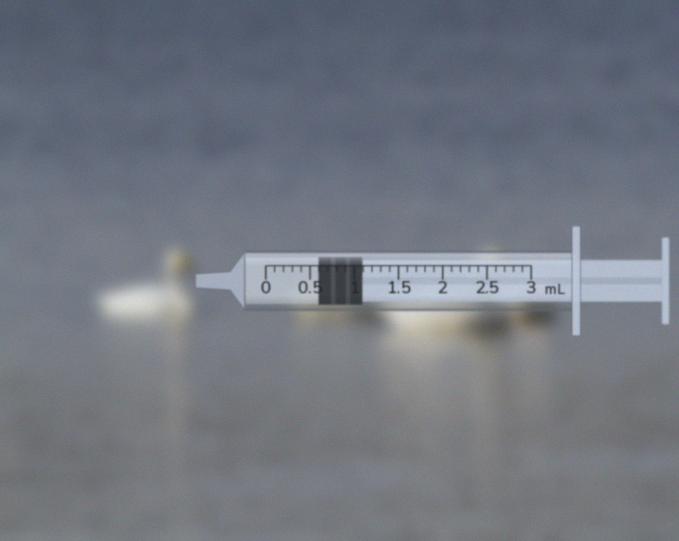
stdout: 0.6 mL
